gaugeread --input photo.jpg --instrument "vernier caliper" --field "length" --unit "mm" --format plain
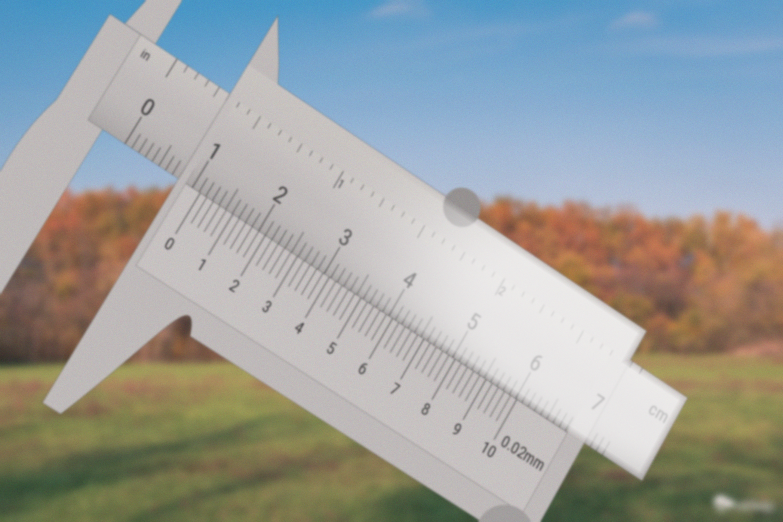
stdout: 11.2 mm
